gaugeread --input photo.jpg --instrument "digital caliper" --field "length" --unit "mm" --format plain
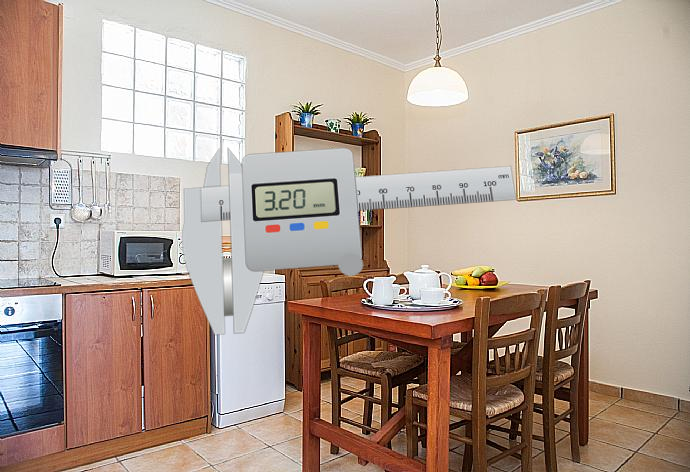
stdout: 3.20 mm
